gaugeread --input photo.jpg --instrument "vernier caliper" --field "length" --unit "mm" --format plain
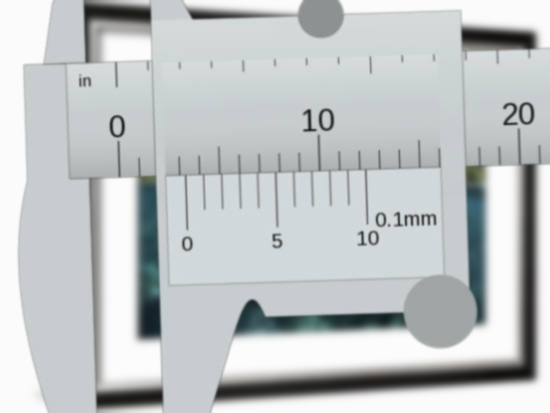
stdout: 3.3 mm
